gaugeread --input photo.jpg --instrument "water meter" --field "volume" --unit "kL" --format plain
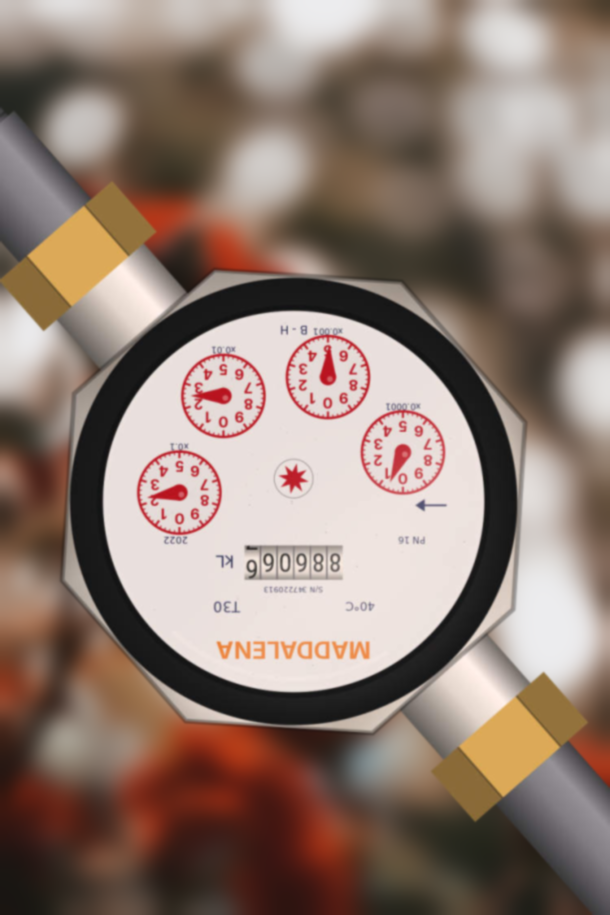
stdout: 886066.2250 kL
